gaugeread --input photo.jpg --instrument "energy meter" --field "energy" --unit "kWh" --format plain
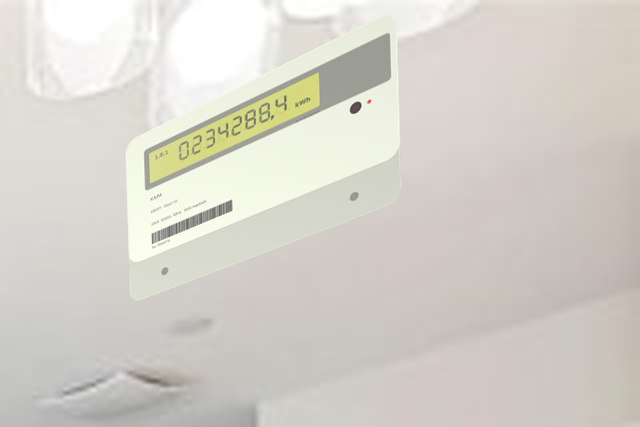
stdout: 234288.4 kWh
